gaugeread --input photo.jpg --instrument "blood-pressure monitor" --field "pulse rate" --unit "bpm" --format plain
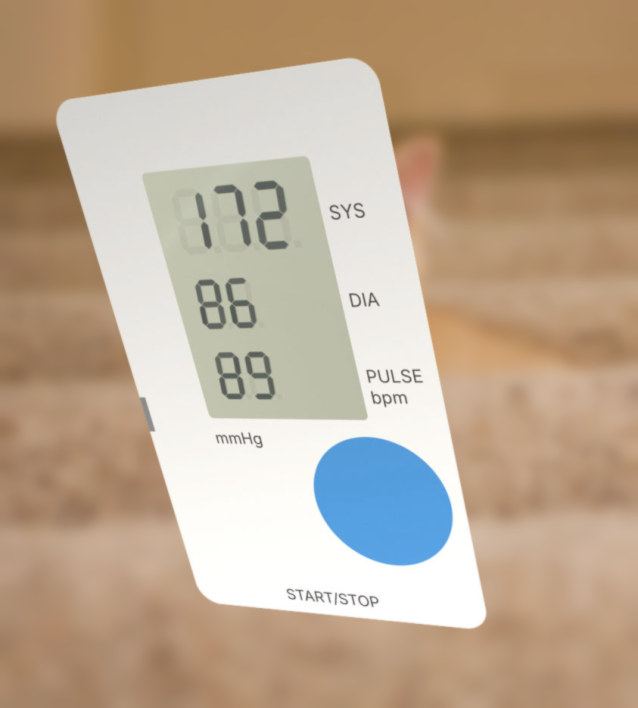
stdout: 89 bpm
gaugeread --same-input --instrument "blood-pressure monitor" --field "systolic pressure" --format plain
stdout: 172 mmHg
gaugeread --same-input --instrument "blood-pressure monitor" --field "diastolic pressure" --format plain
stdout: 86 mmHg
